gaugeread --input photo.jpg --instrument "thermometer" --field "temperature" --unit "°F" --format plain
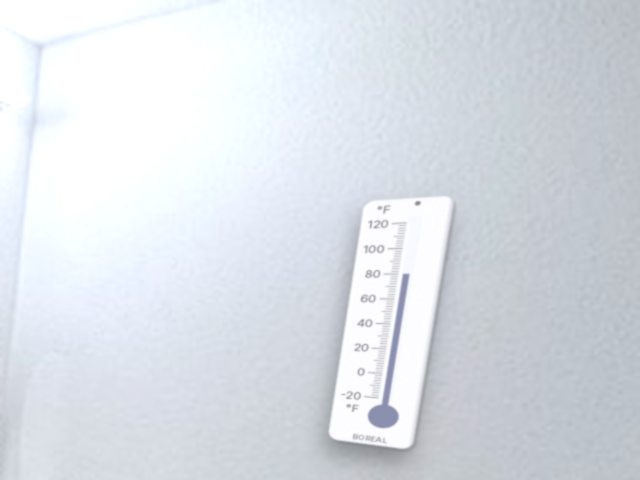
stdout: 80 °F
